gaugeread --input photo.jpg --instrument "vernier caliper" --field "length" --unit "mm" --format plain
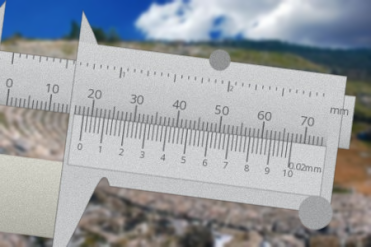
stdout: 18.0 mm
